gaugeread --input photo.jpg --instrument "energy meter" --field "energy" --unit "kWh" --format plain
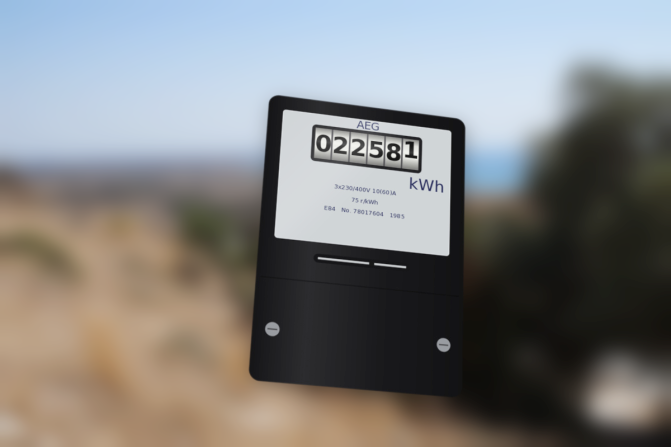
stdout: 22581 kWh
